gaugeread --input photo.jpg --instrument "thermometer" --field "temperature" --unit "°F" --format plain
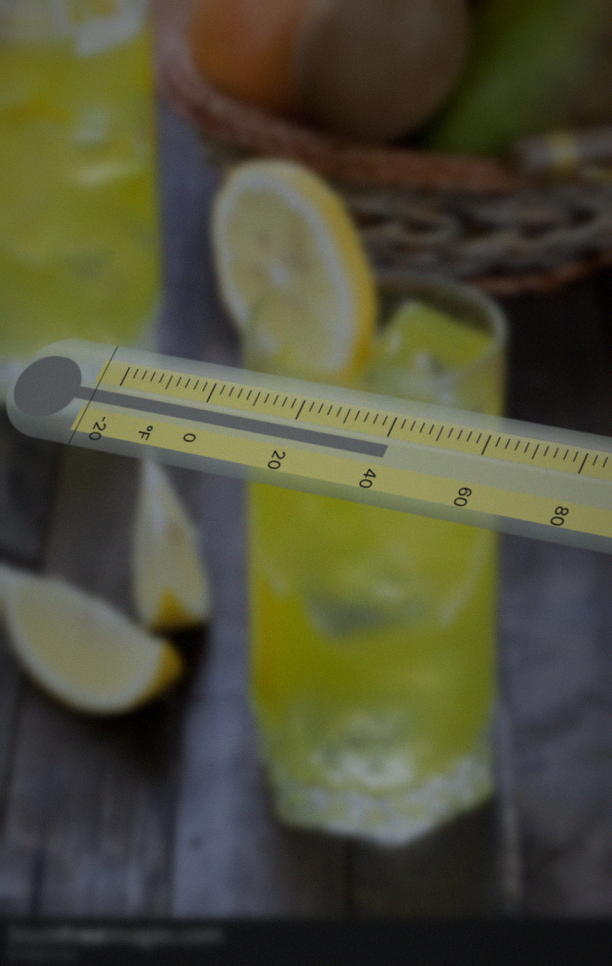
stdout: 41 °F
